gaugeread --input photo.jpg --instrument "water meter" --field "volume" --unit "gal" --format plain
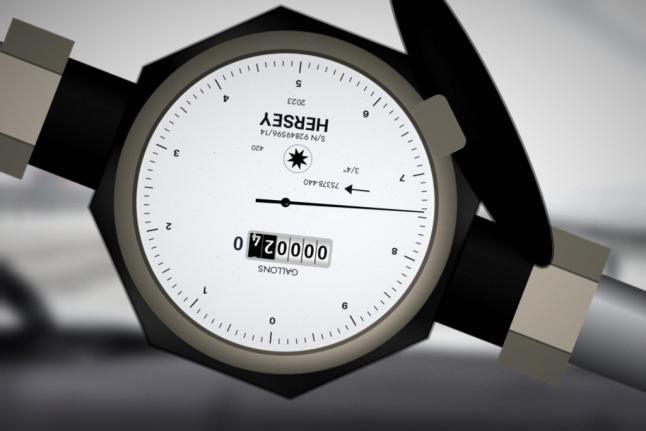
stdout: 237.4 gal
